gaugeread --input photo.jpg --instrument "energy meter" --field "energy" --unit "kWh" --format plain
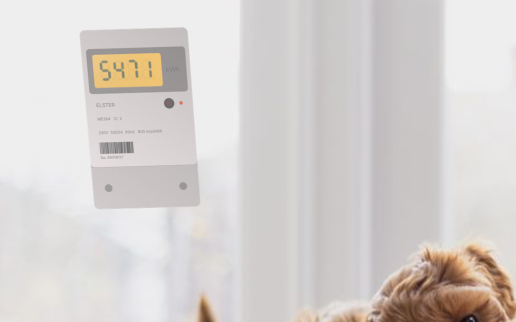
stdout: 5471 kWh
